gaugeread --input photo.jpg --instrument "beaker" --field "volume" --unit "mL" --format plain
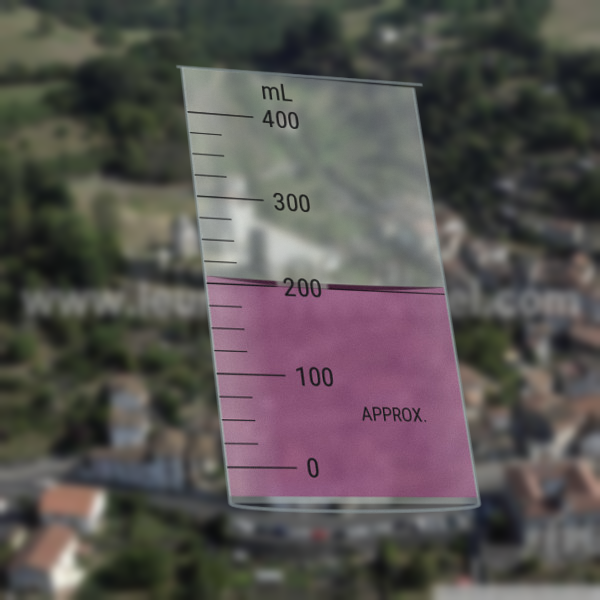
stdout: 200 mL
